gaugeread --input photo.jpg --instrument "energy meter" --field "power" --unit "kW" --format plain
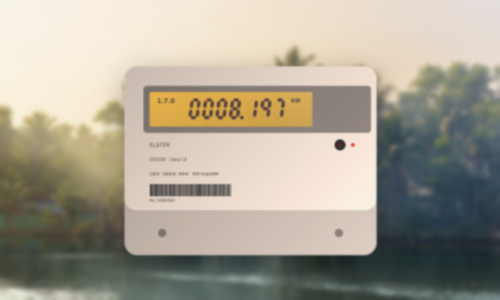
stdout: 8.197 kW
